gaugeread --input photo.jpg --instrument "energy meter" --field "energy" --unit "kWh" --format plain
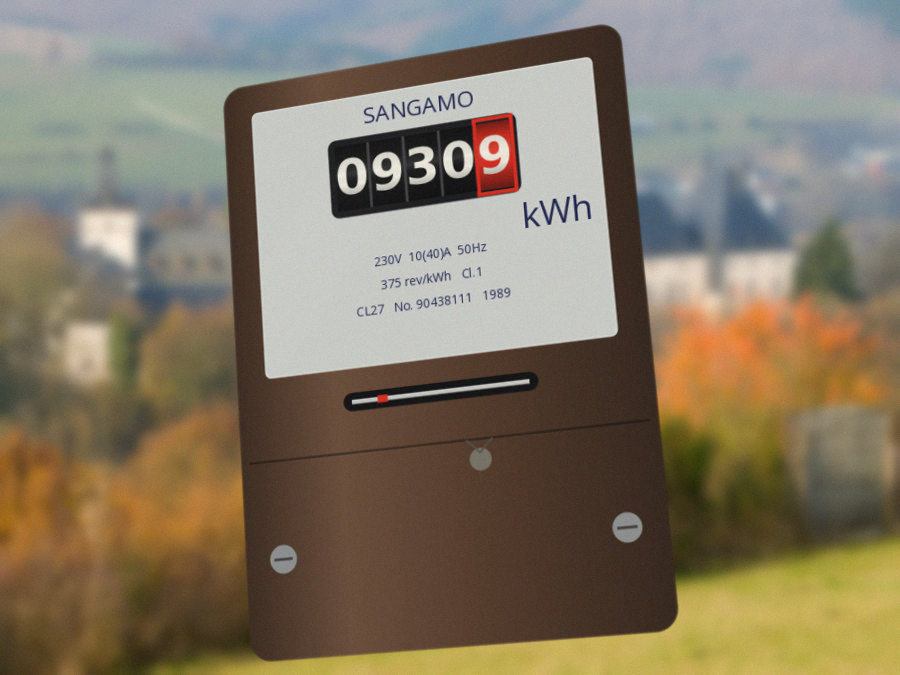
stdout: 930.9 kWh
